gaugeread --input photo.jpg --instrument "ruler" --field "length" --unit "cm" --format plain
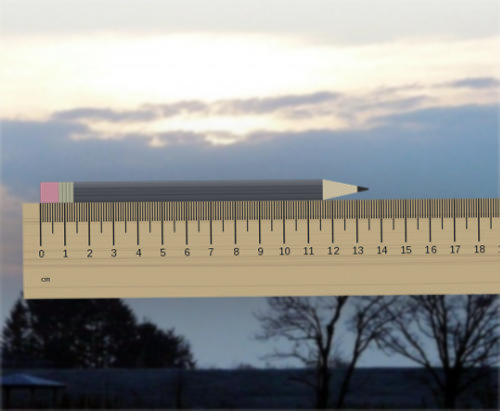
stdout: 13.5 cm
